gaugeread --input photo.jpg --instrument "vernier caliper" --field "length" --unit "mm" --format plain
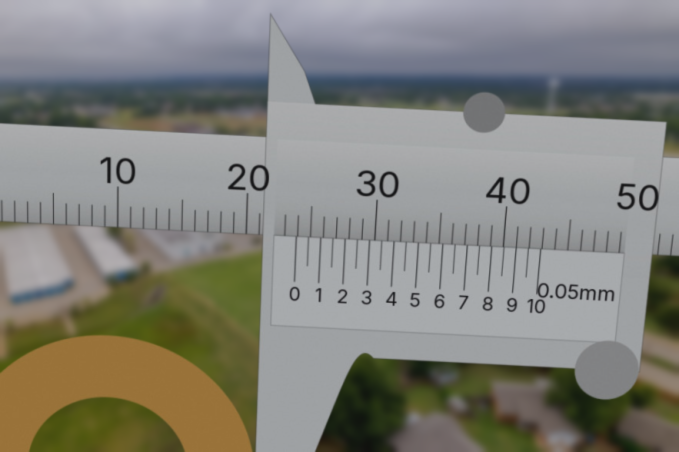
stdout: 23.9 mm
